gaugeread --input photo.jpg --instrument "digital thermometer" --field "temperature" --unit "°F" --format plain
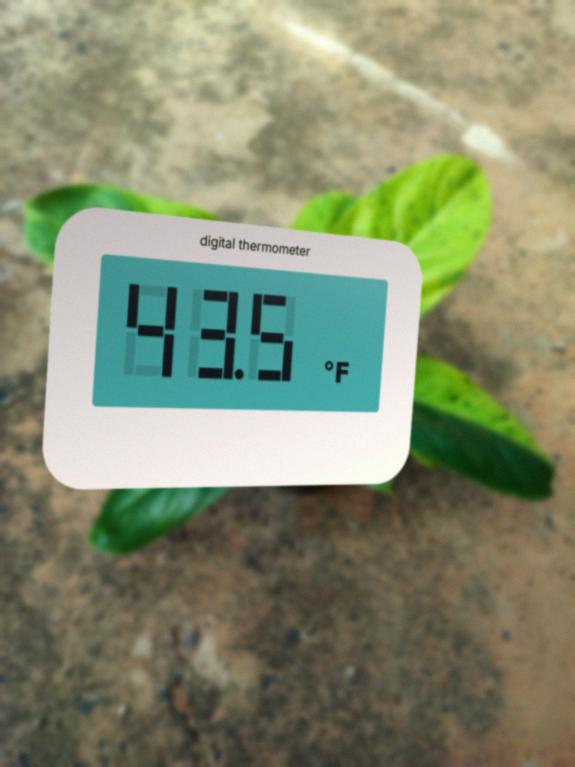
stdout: 43.5 °F
